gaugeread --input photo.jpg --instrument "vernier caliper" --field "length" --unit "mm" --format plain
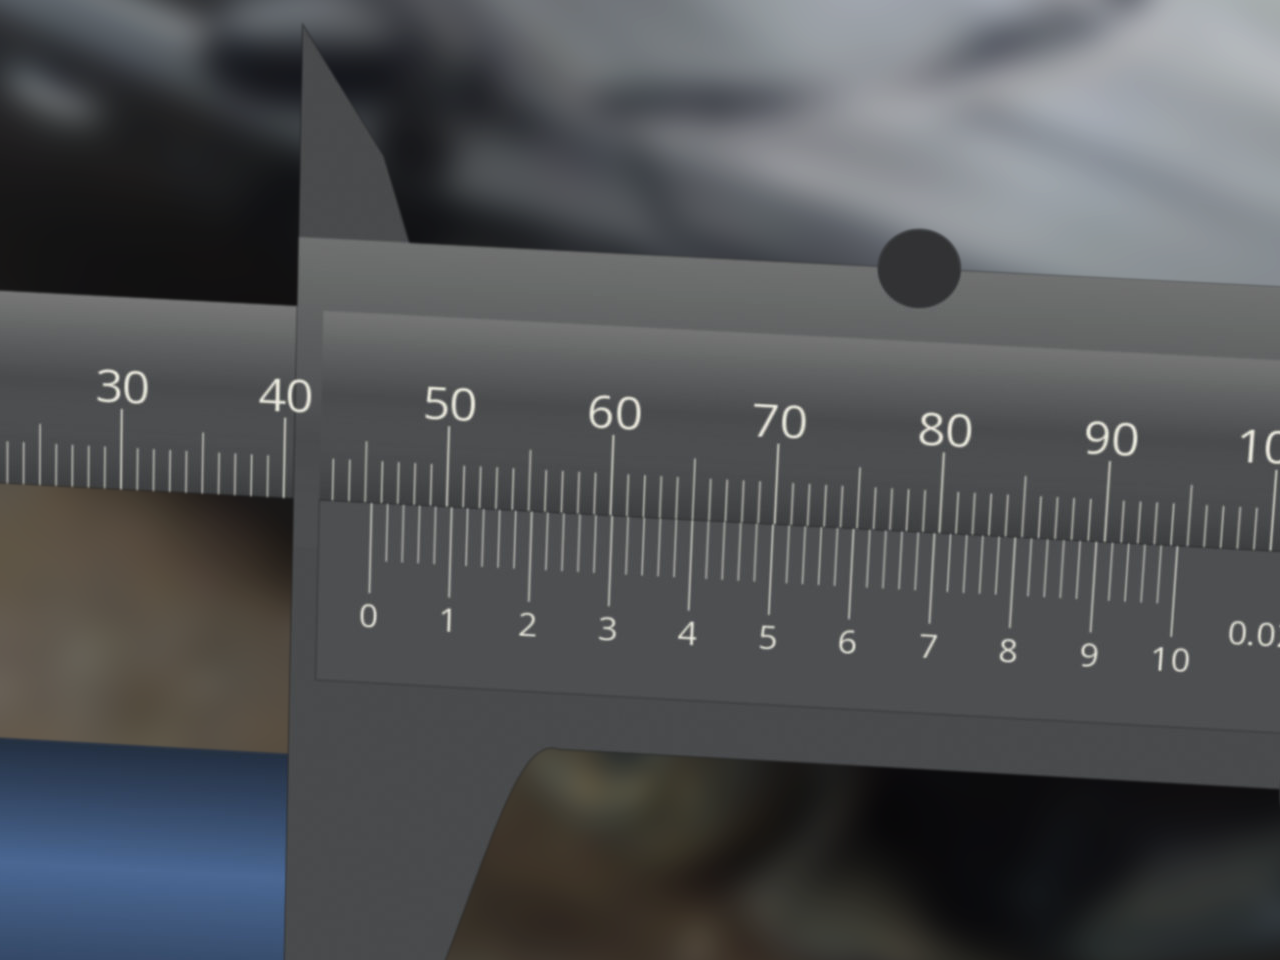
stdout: 45.4 mm
